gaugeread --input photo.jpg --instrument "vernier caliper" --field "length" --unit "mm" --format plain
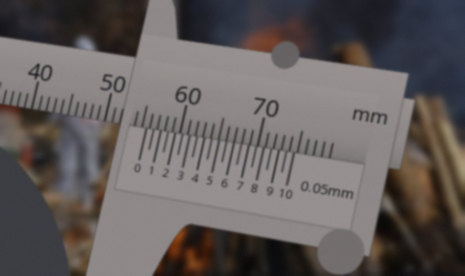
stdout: 55.6 mm
